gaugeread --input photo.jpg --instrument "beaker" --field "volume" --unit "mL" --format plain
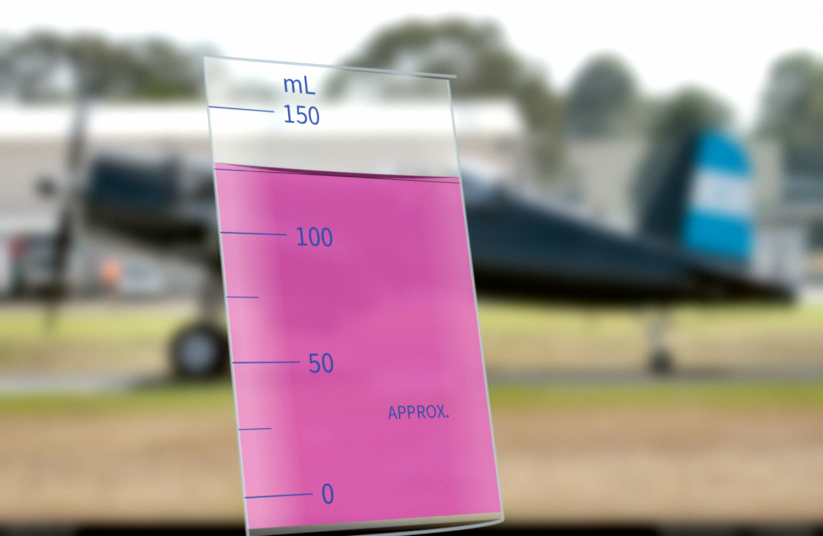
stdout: 125 mL
